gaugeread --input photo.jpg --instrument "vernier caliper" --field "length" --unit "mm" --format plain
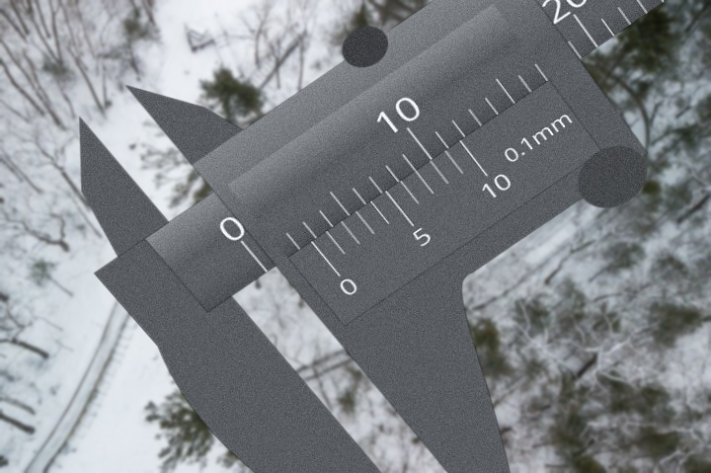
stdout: 2.7 mm
